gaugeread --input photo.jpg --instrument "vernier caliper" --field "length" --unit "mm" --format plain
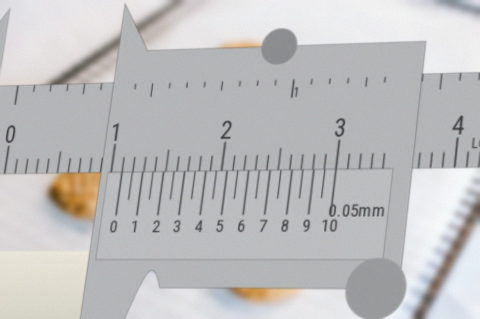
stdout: 11.0 mm
